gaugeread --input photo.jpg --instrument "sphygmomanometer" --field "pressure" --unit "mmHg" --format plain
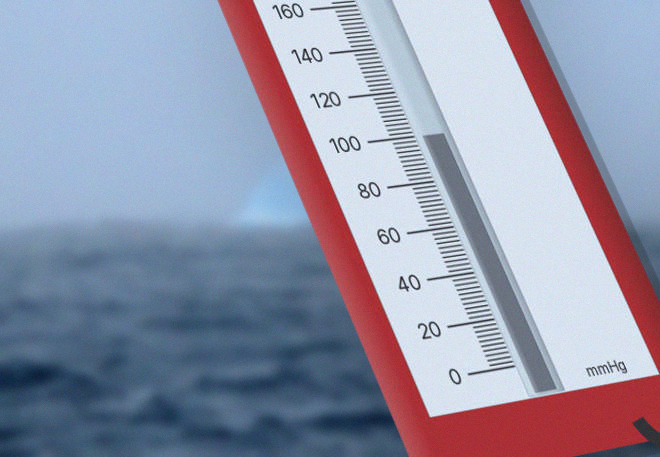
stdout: 100 mmHg
